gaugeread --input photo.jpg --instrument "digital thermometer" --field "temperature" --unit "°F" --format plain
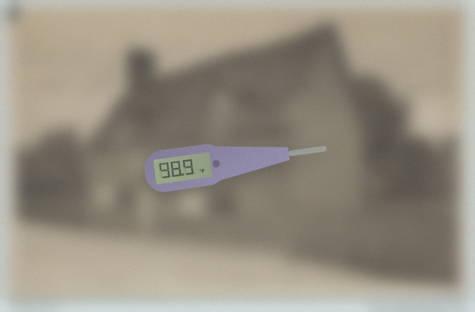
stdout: 98.9 °F
